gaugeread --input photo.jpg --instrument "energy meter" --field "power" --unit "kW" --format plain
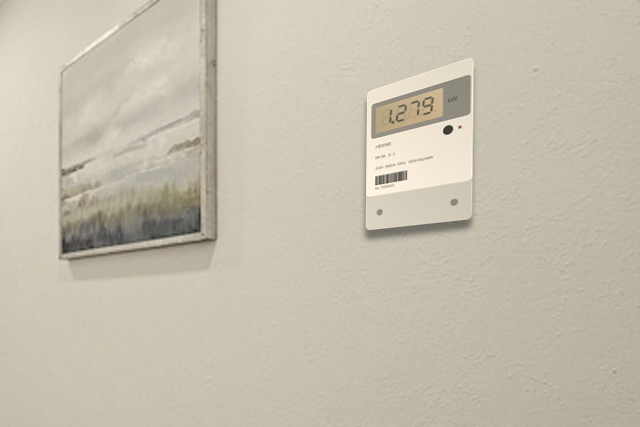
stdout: 1.279 kW
